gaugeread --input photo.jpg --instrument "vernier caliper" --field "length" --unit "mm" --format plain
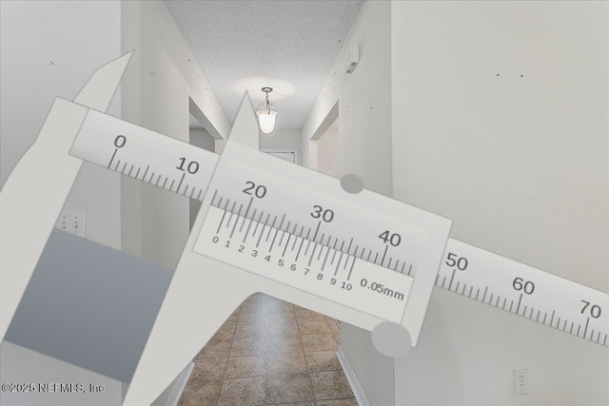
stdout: 17.2 mm
